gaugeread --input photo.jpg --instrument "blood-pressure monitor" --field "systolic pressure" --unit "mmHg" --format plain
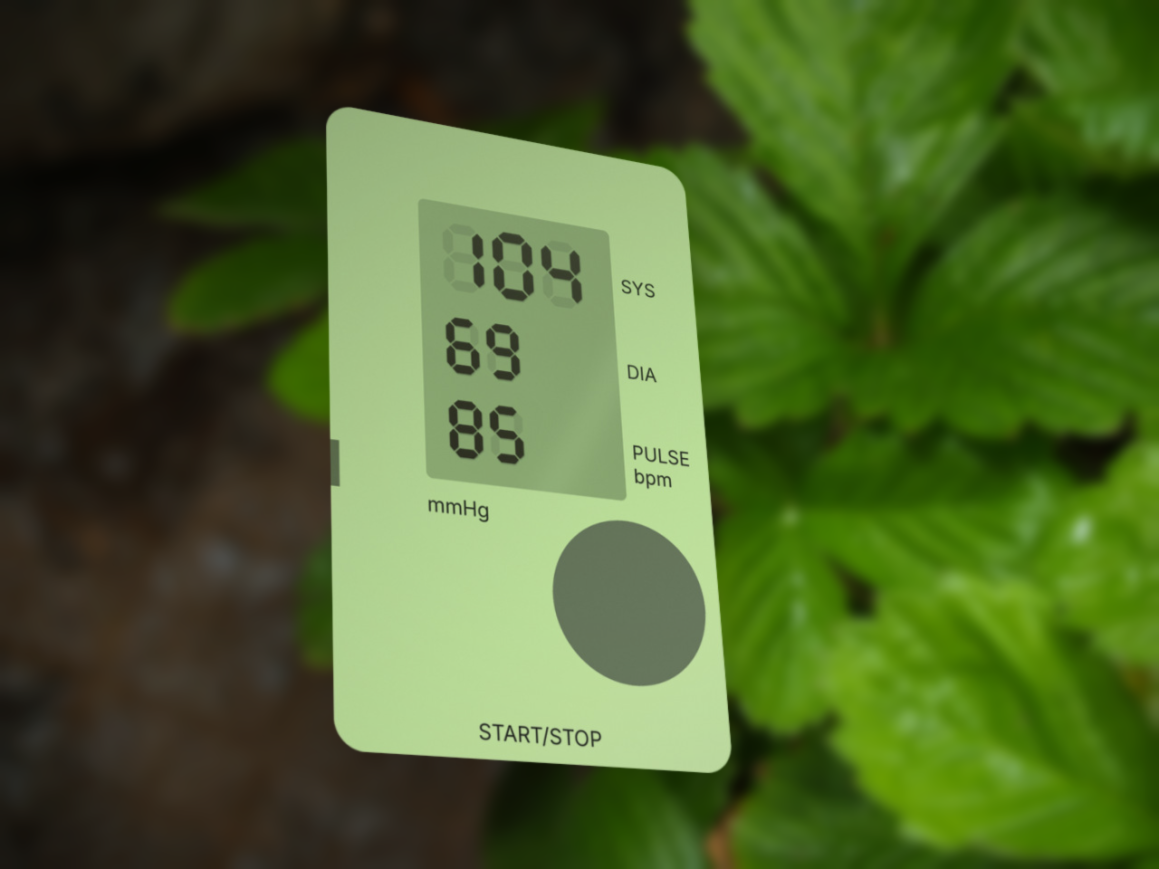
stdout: 104 mmHg
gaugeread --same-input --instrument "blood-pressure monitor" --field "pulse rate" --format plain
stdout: 85 bpm
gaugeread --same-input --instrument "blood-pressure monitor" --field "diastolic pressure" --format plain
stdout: 69 mmHg
